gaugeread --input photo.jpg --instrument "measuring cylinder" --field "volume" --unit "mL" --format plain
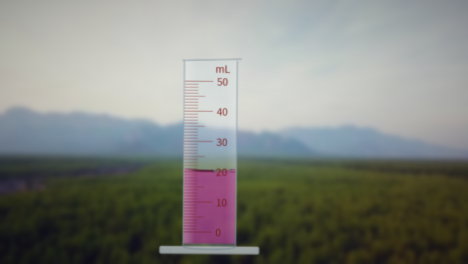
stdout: 20 mL
